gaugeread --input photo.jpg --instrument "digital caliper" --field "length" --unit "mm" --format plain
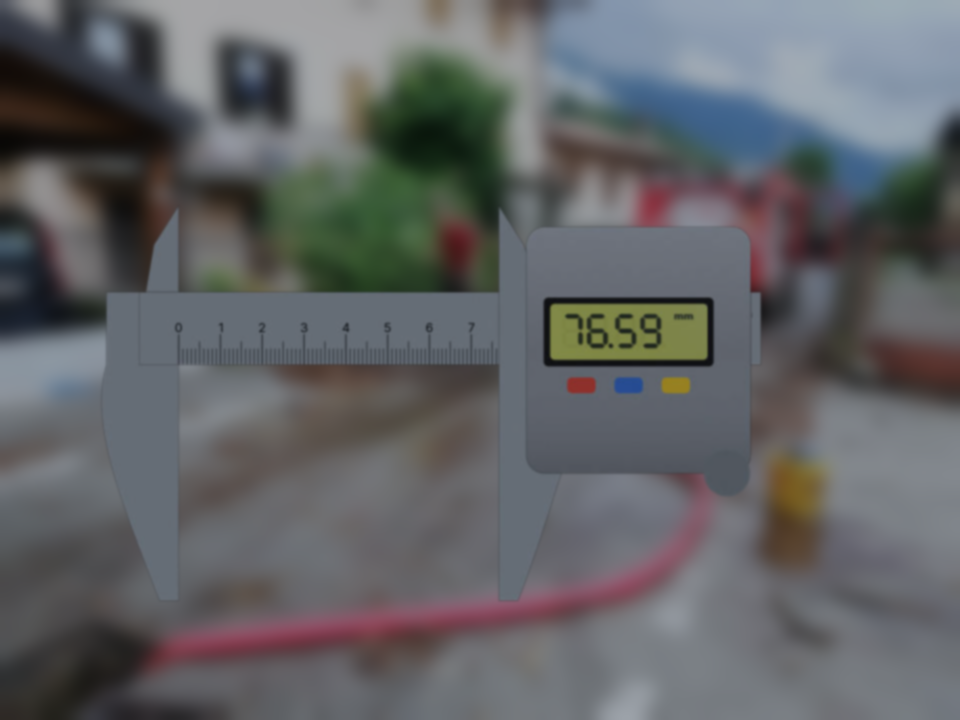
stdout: 76.59 mm
